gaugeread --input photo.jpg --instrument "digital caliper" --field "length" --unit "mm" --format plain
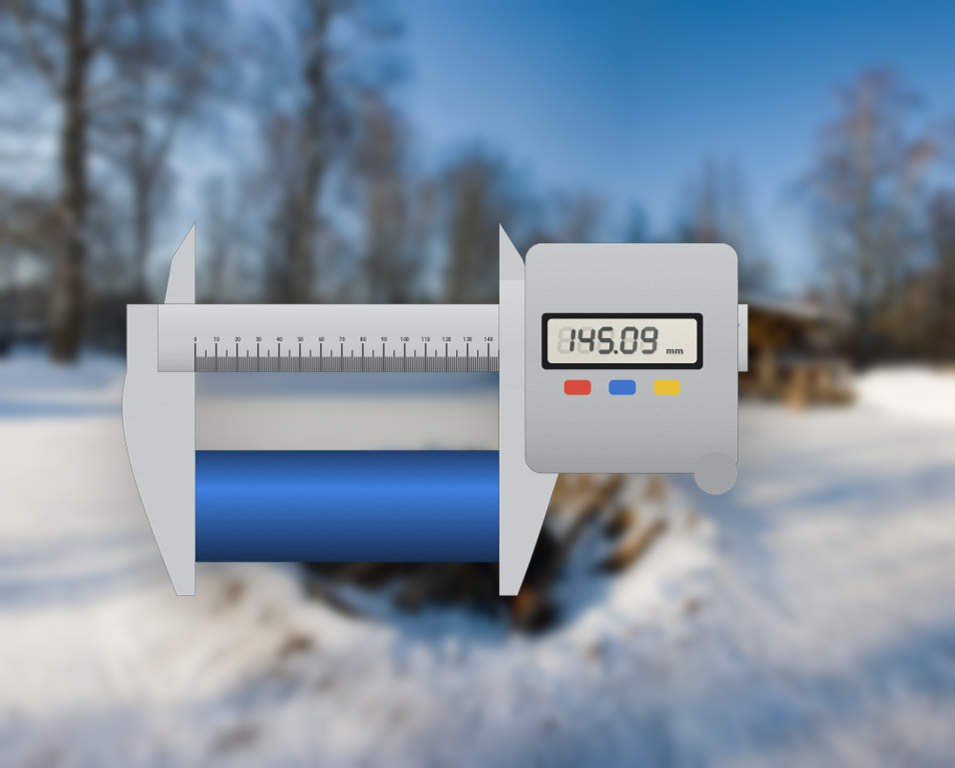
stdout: 145.09 mm
